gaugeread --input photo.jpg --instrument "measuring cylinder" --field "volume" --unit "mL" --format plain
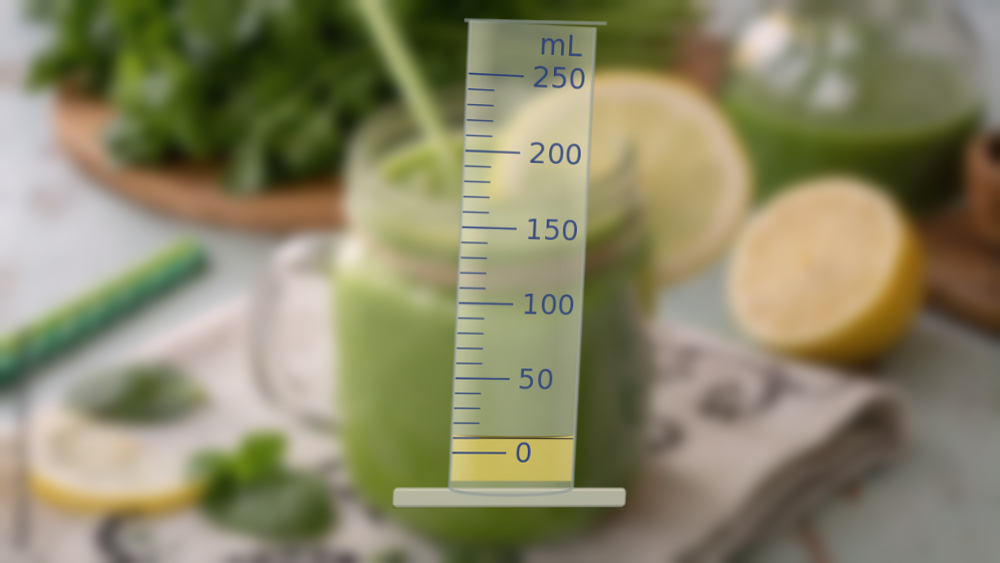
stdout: 10 mL
